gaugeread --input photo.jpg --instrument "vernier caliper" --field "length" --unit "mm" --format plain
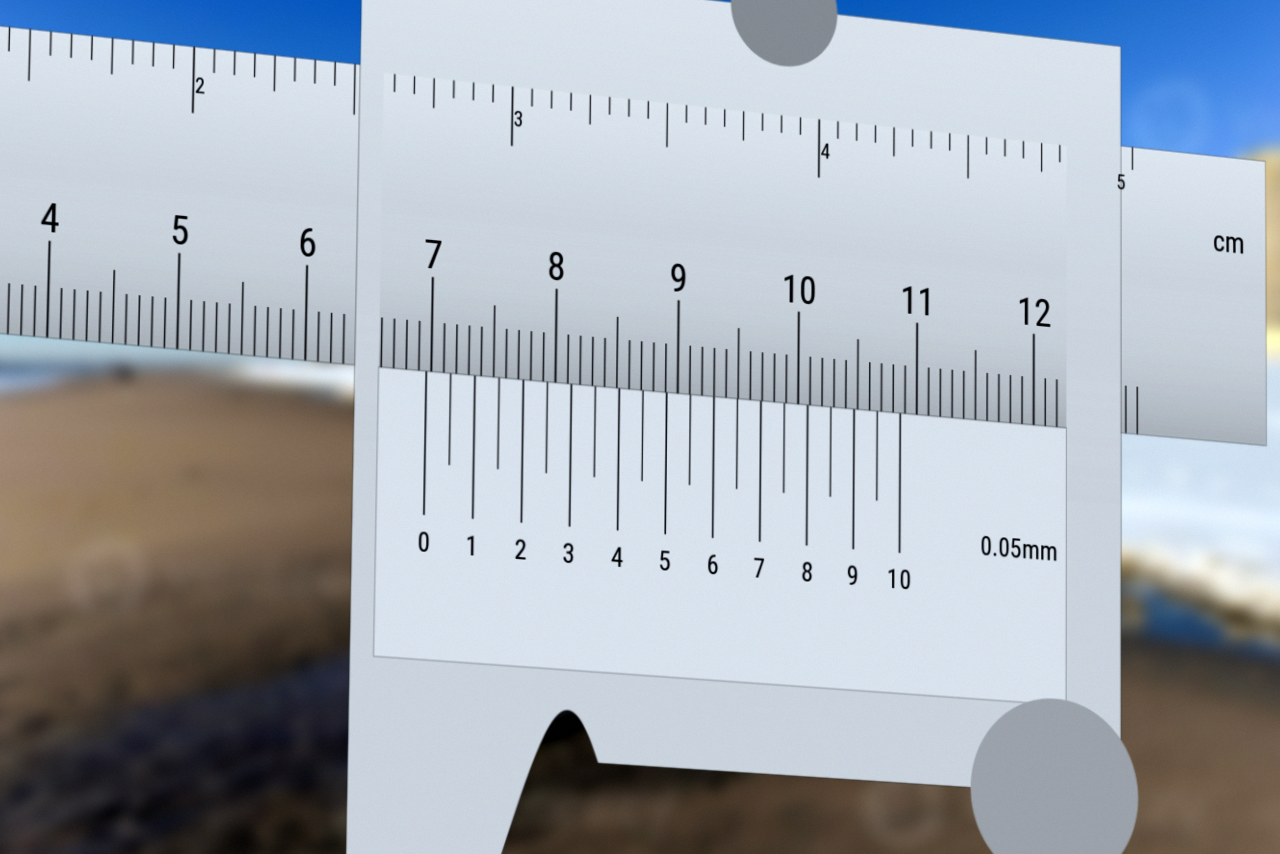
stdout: 69.6 mm
